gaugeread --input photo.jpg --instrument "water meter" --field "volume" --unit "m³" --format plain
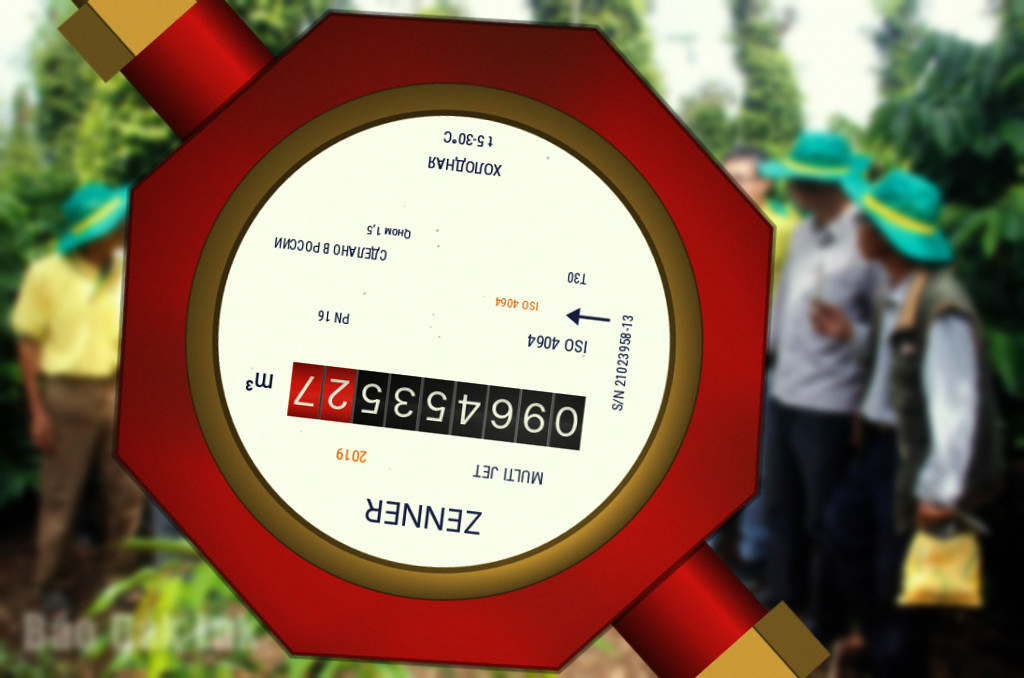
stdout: 964535.27 m³
